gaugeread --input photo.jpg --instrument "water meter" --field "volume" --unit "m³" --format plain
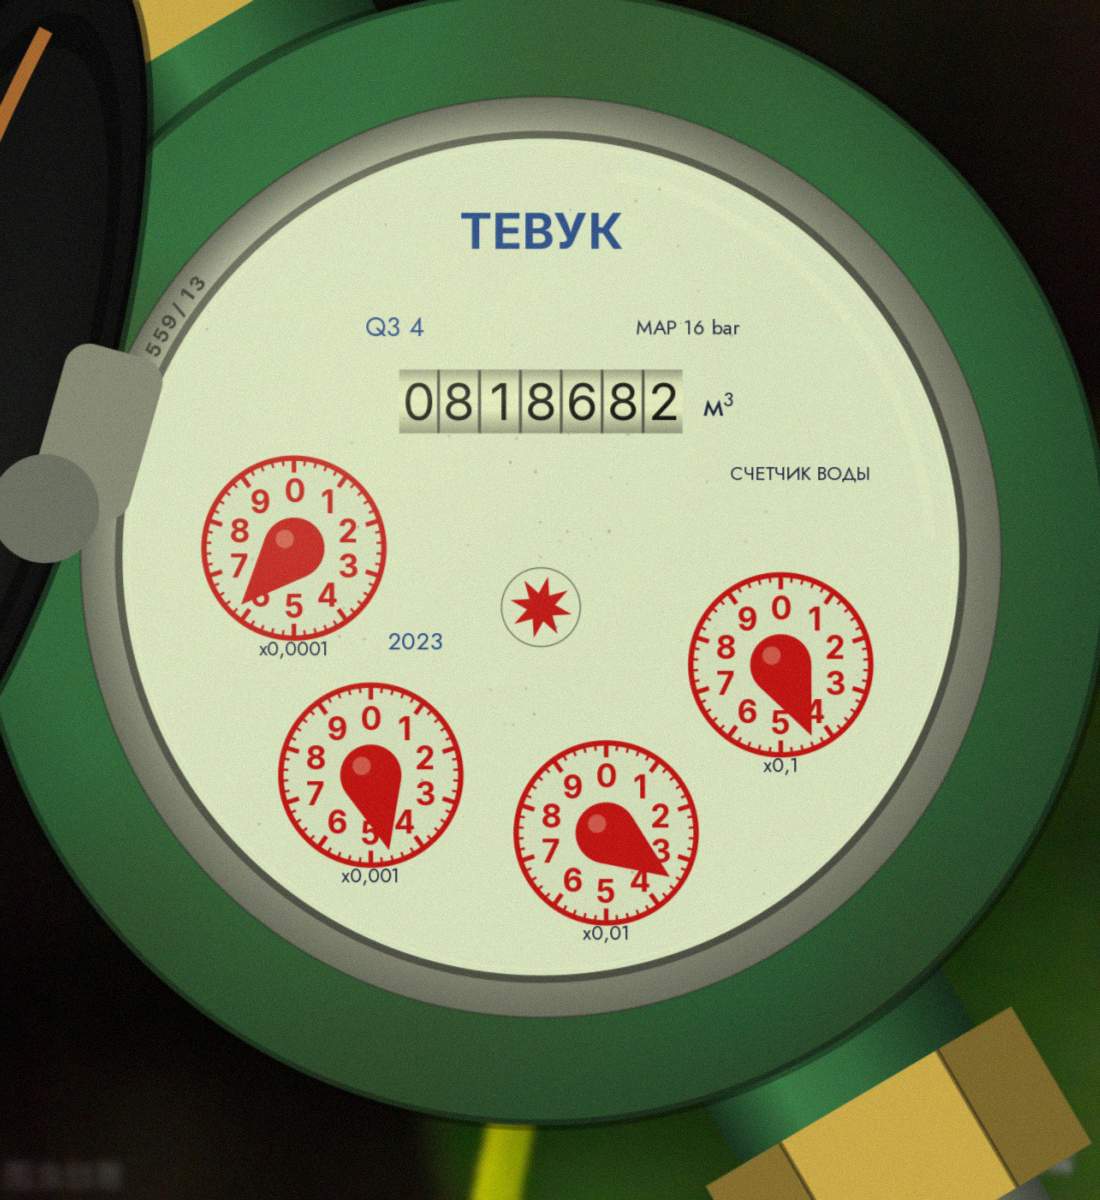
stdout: 818682.4346 m³
